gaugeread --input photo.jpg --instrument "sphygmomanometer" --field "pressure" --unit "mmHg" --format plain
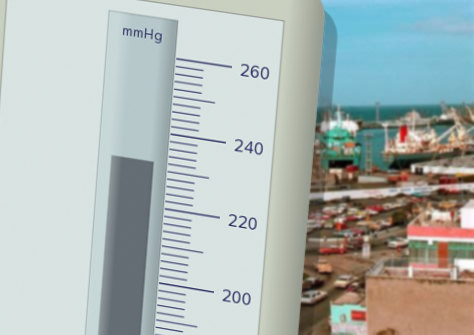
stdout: 232 mmHg
